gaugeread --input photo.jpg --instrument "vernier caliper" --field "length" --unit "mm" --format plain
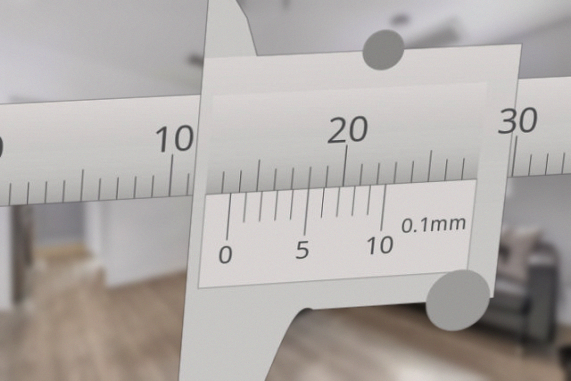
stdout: 13.5 mm
